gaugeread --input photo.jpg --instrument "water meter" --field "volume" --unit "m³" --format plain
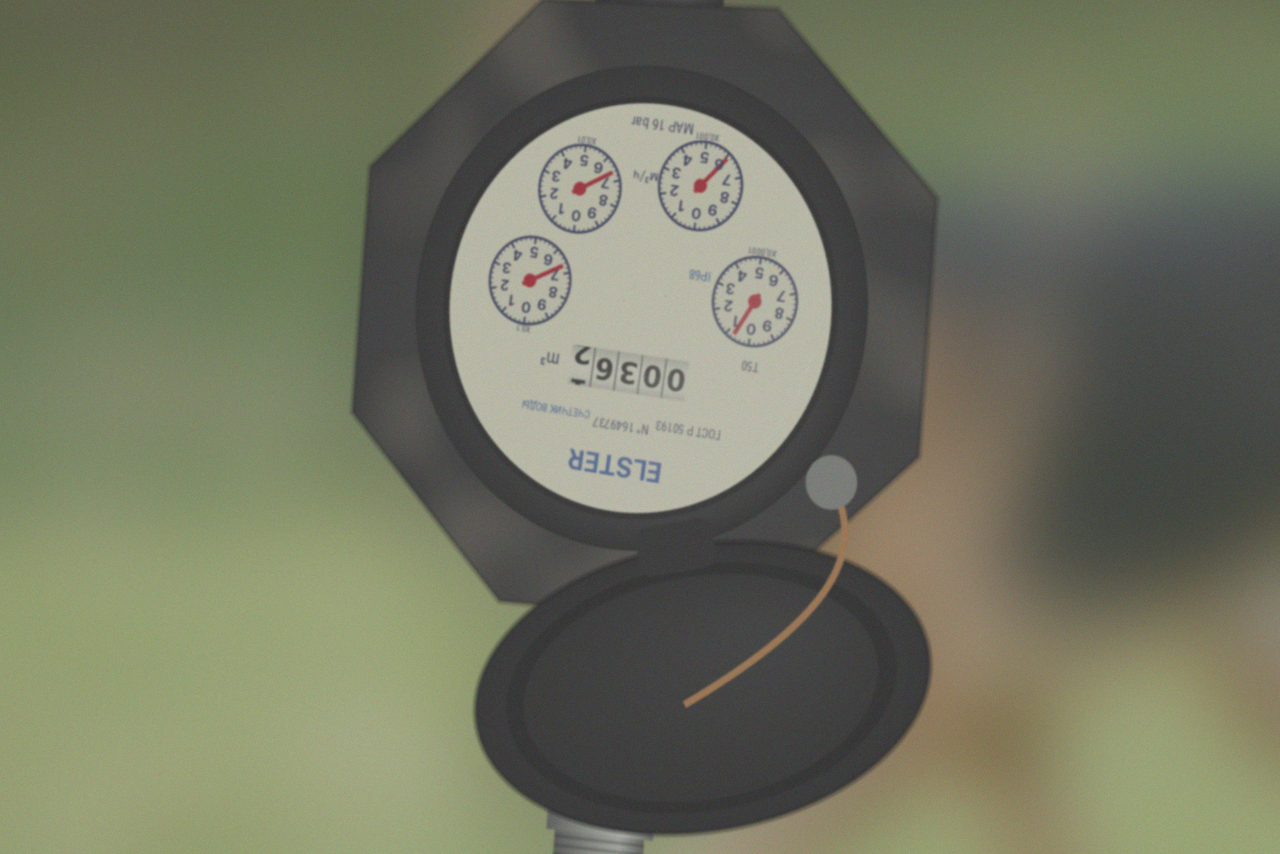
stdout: 361.6660 m³
